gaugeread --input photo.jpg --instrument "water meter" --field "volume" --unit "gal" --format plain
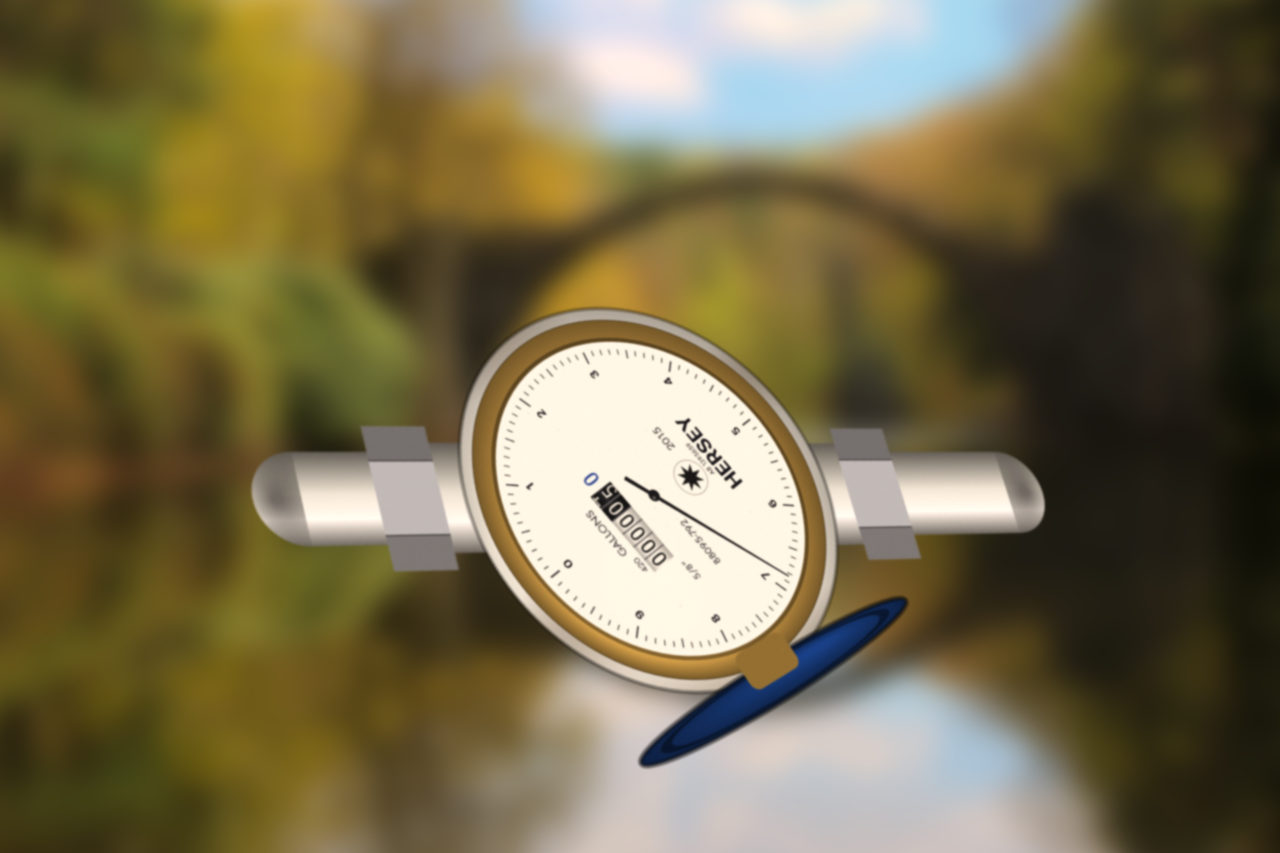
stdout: 46.8 gal
